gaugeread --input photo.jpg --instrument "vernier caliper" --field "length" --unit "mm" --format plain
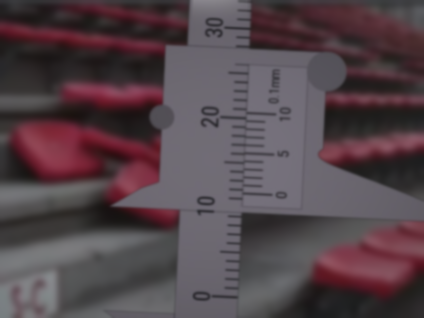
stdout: 11.6 mm
